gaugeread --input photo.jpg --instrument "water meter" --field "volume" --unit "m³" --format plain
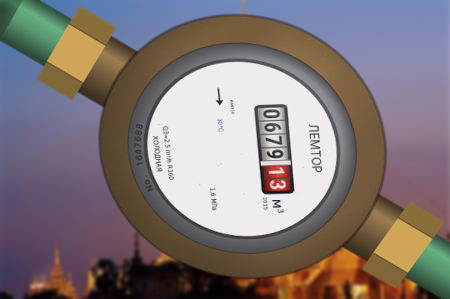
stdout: 679.13 m³
